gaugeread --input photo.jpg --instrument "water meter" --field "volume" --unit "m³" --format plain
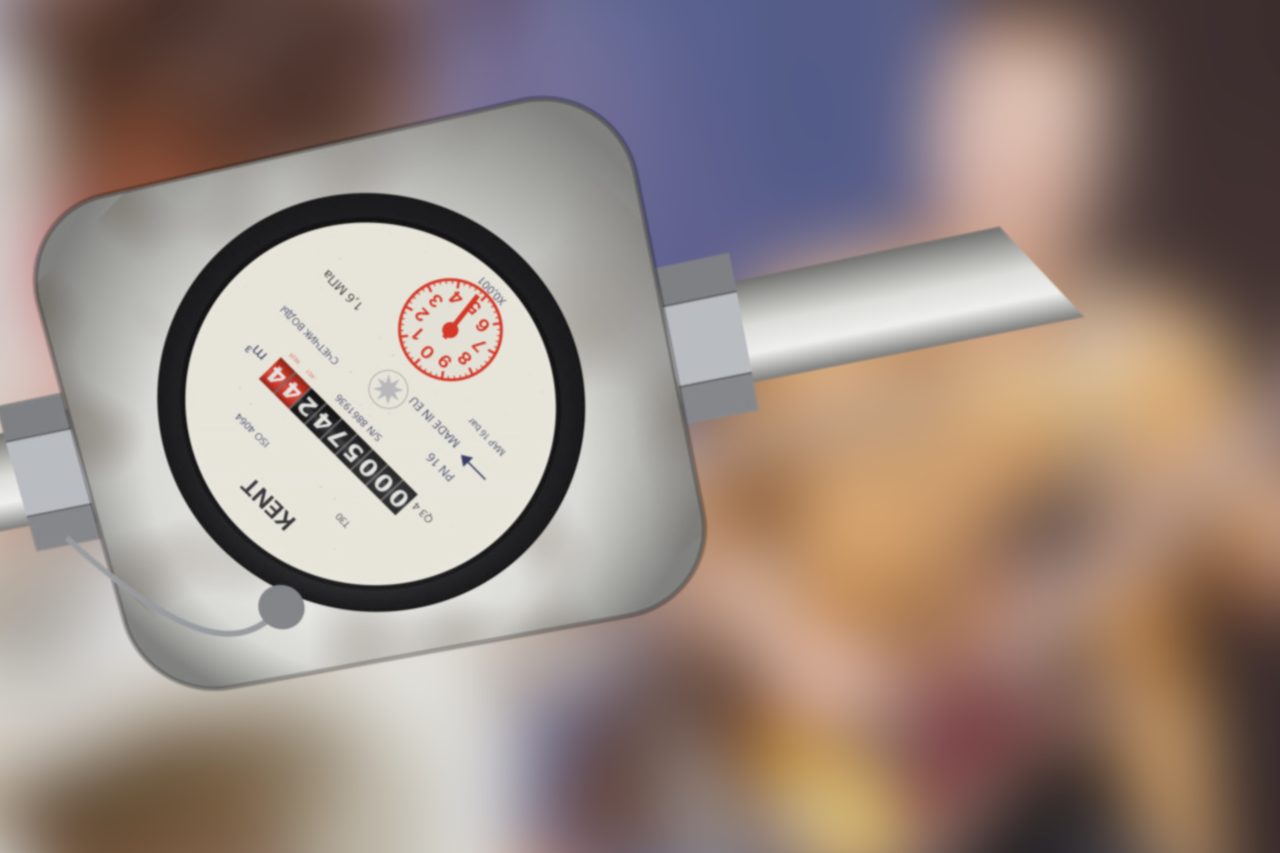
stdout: 5742.444 m³
